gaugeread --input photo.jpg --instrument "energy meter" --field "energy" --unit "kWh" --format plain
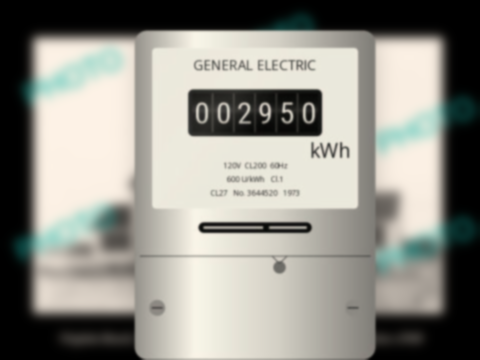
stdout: 2950 kWh
